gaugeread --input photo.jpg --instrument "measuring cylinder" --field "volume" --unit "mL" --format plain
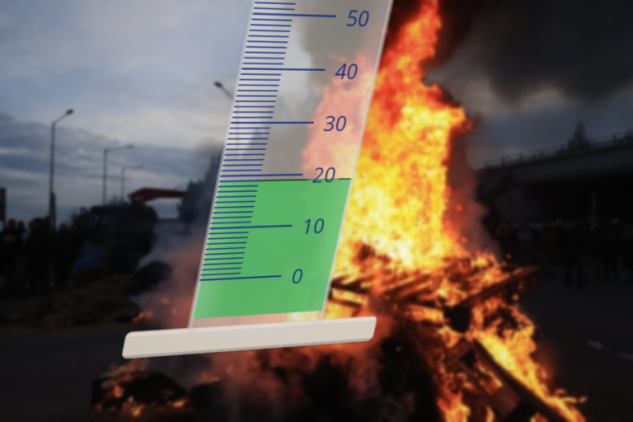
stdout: 19 mL
